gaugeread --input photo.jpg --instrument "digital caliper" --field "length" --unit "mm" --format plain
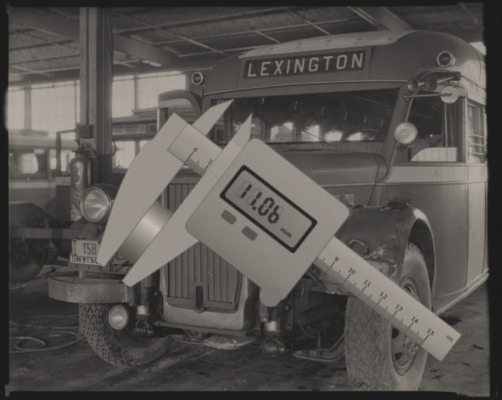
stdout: 11.06 mm
